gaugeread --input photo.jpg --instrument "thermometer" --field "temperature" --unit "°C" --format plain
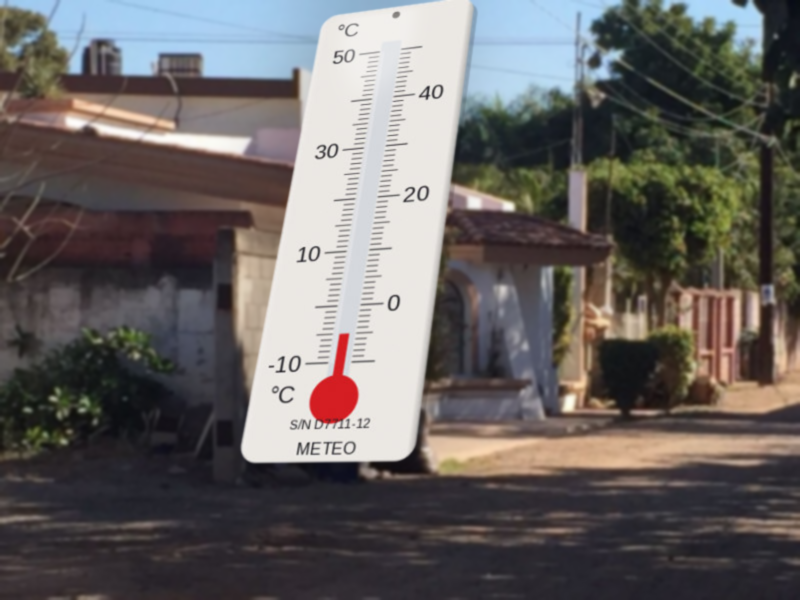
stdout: -5 °C
